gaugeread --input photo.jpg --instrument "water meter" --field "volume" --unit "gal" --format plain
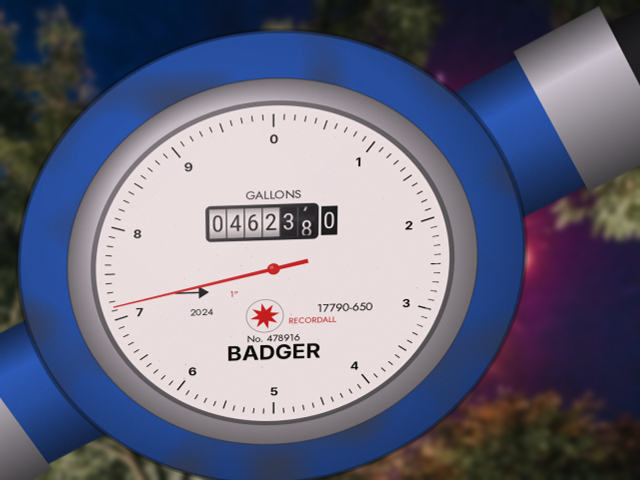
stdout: 462377.1 gal
